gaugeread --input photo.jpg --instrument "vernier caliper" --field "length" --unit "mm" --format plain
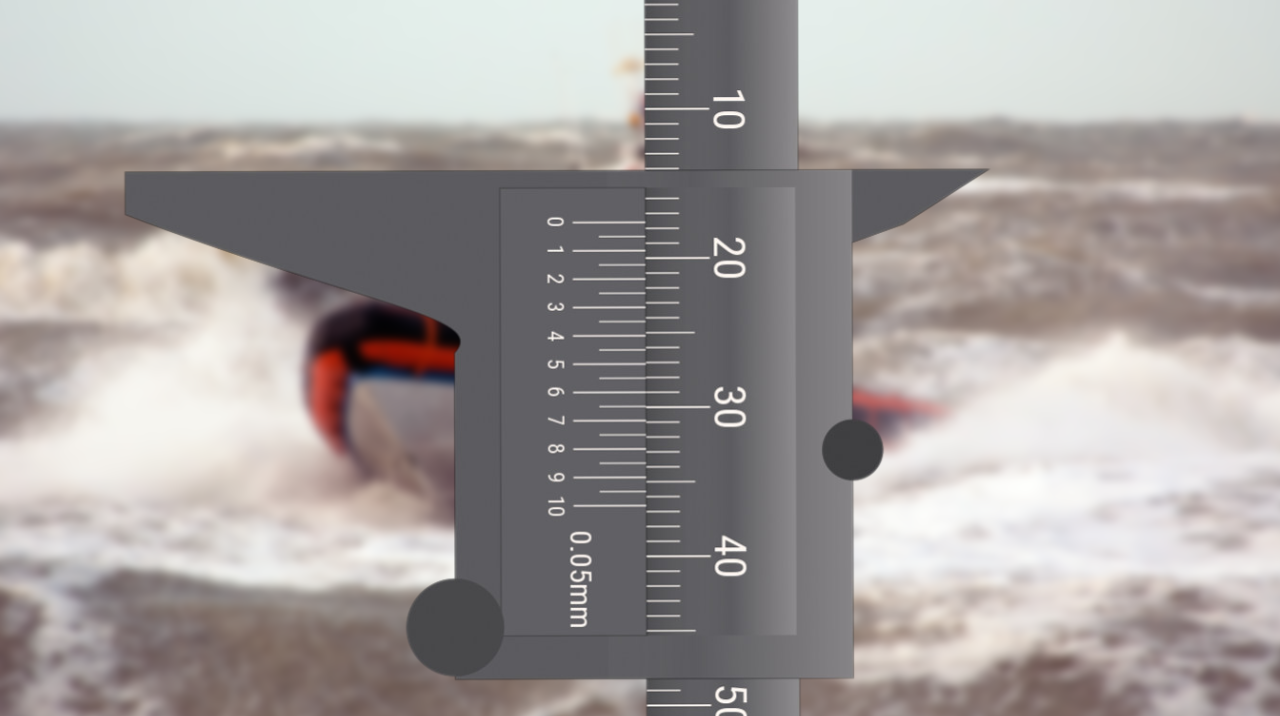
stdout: 17.6 mm
